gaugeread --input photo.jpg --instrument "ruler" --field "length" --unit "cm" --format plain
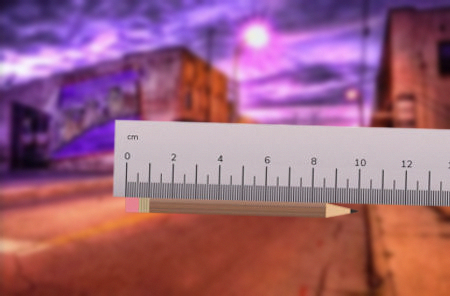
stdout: 10 cm
